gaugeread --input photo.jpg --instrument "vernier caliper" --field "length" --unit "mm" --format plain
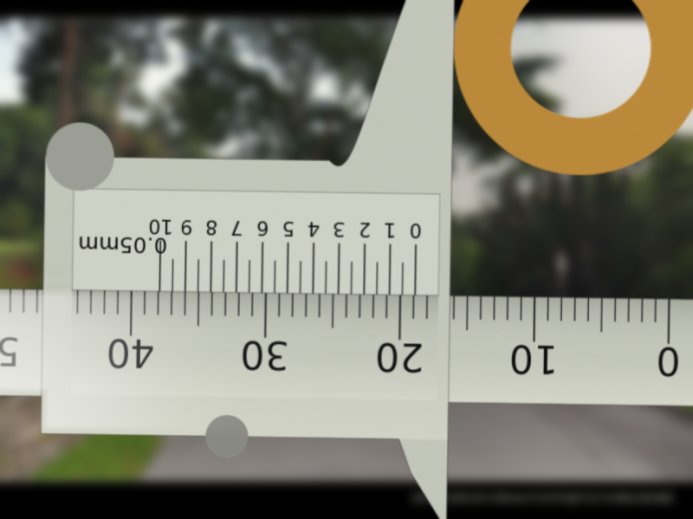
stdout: 18.9 mm
